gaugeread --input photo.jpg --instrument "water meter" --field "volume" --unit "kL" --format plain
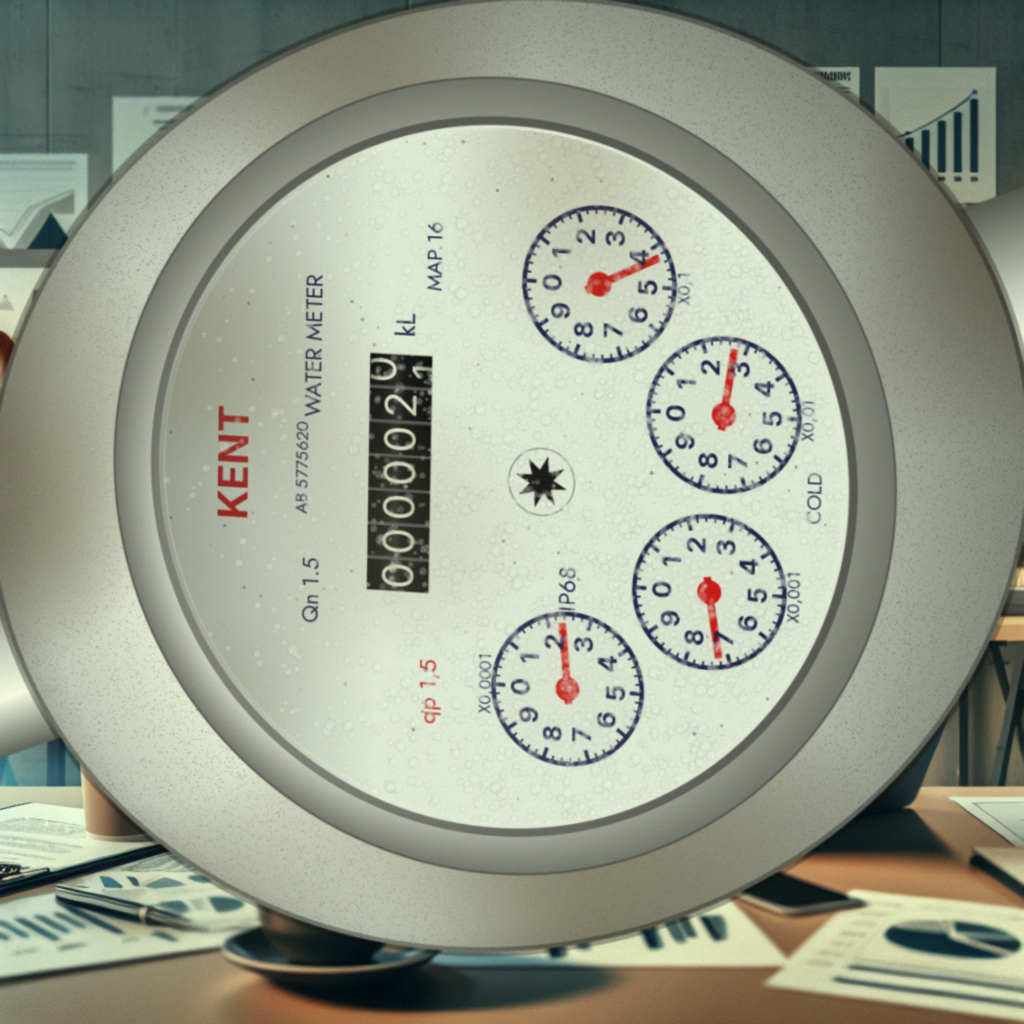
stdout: 20.4272 kL
